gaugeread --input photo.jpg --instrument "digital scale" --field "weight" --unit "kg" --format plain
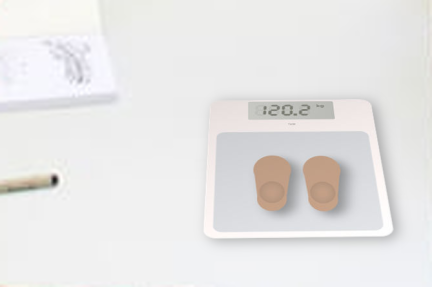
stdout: 120.2 kg
